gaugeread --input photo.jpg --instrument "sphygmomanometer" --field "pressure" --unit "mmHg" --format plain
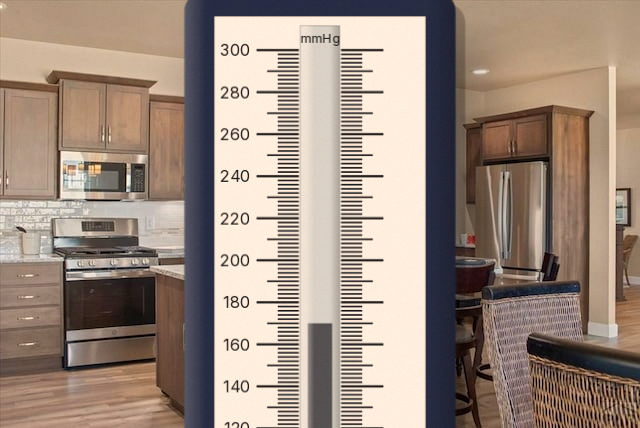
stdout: 170 mmHg
